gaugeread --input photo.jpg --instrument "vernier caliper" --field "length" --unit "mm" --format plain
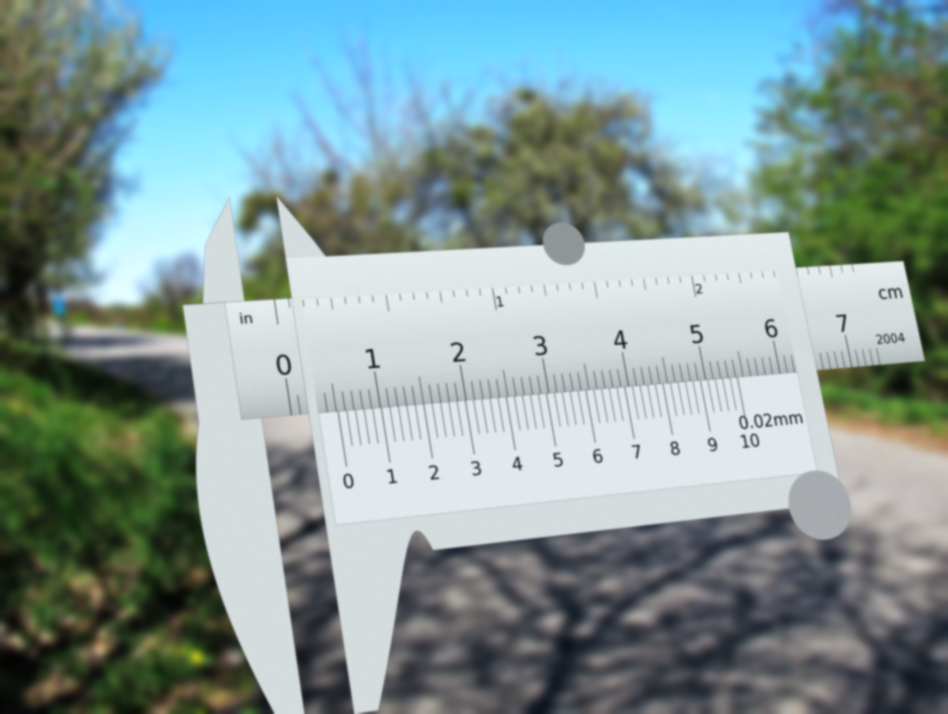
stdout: 5.2 mm
